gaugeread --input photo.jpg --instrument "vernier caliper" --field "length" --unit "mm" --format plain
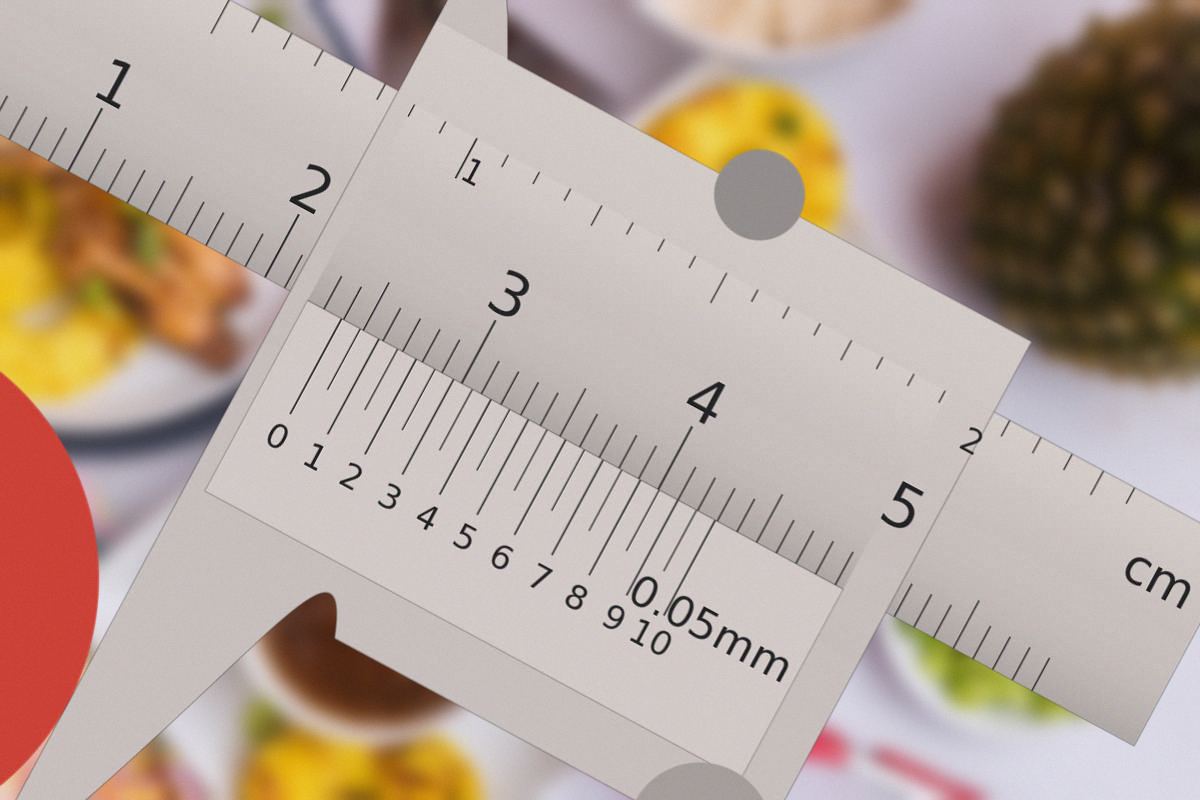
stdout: 23.9 mm
